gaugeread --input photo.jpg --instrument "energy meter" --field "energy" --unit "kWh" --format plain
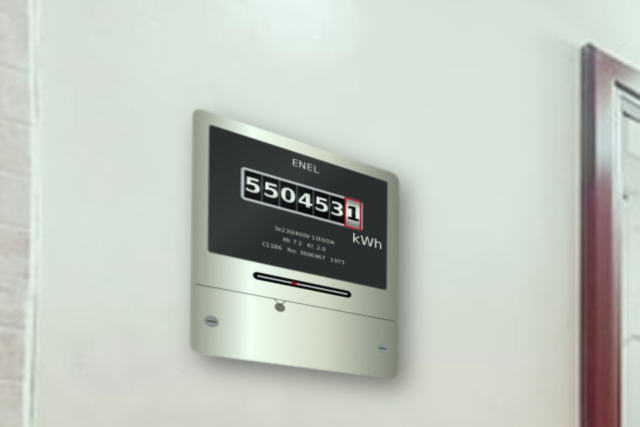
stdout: 550453.1 kWh
